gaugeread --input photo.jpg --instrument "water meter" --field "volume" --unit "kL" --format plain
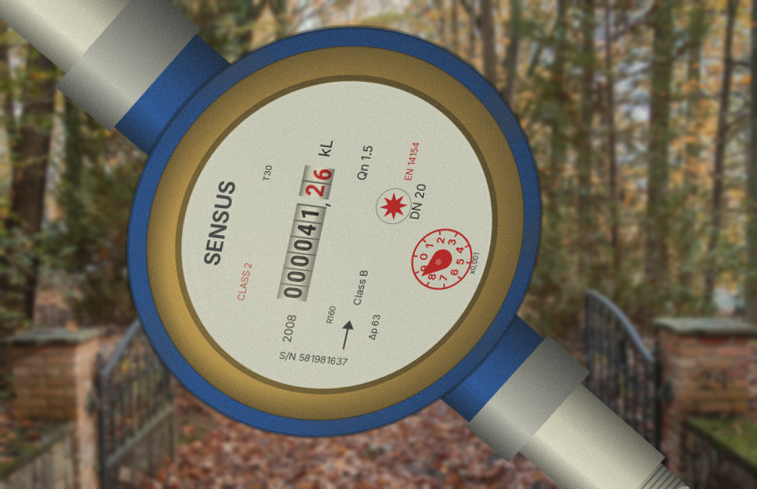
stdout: 41.258 kL
